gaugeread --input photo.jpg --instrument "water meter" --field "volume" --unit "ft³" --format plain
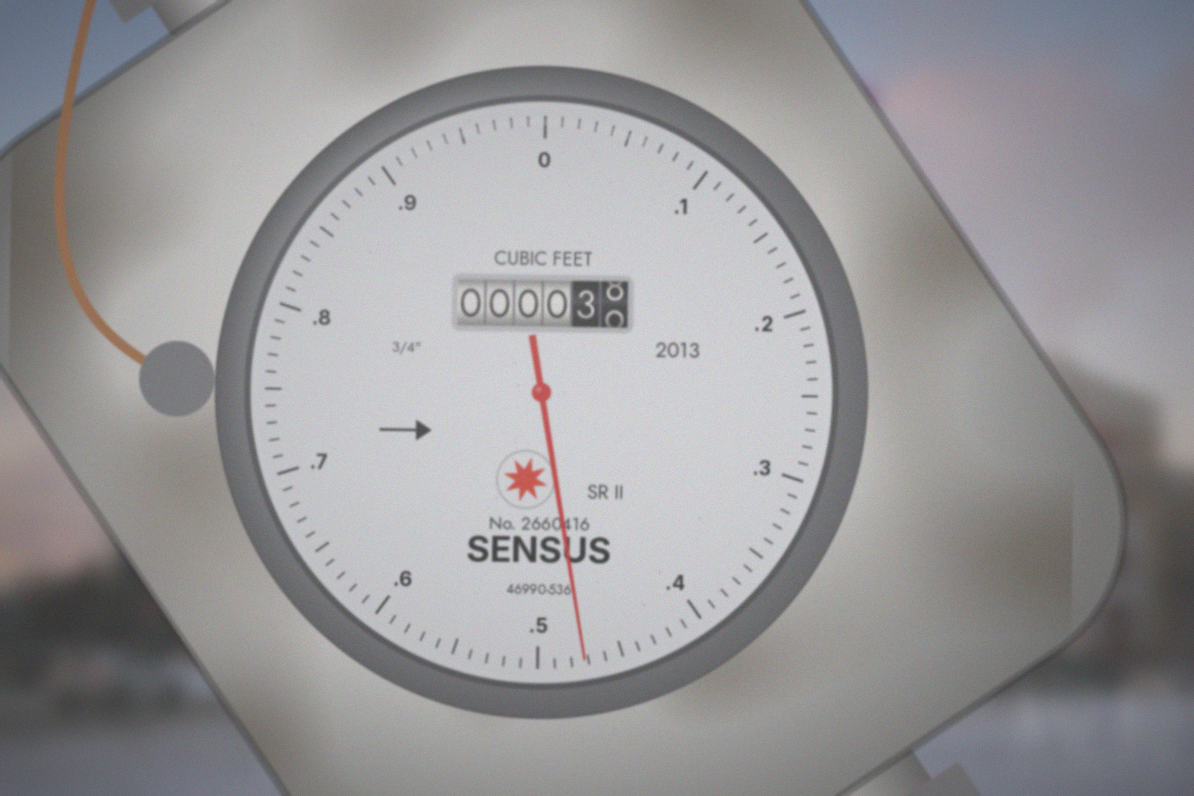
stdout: 38.47 ft³
